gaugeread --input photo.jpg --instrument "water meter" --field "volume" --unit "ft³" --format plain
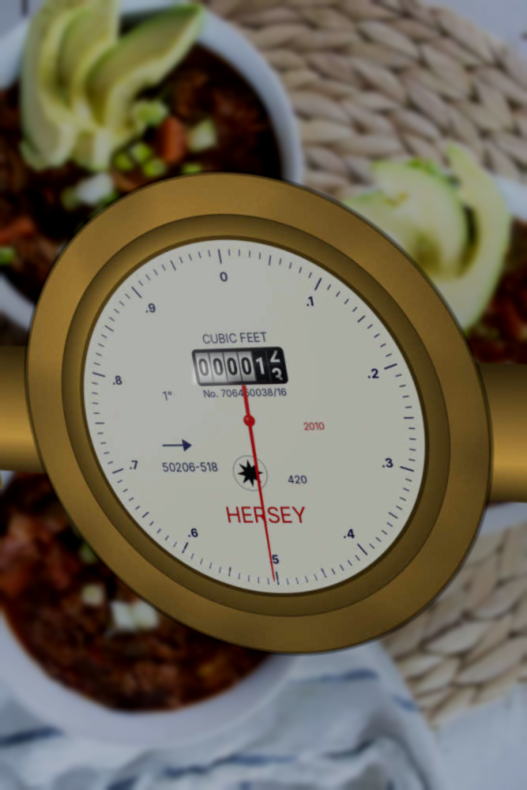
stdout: 12.50 ft³
